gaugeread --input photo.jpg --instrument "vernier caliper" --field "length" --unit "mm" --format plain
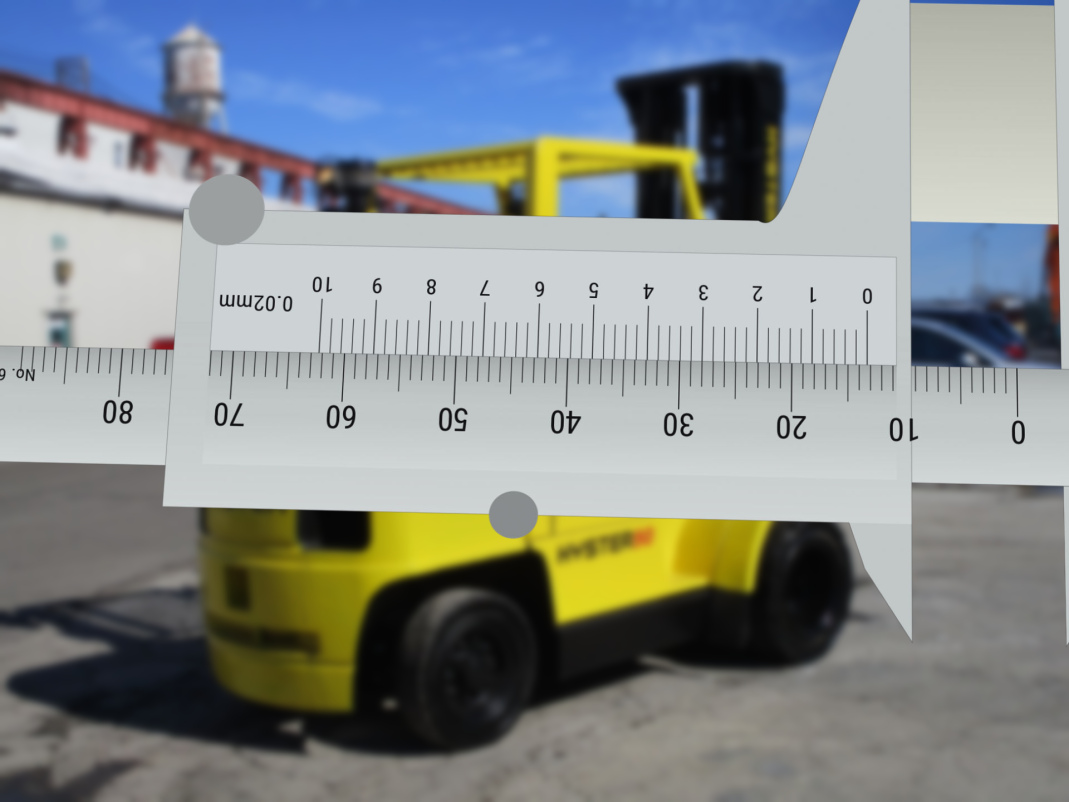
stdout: 13.3 mm
